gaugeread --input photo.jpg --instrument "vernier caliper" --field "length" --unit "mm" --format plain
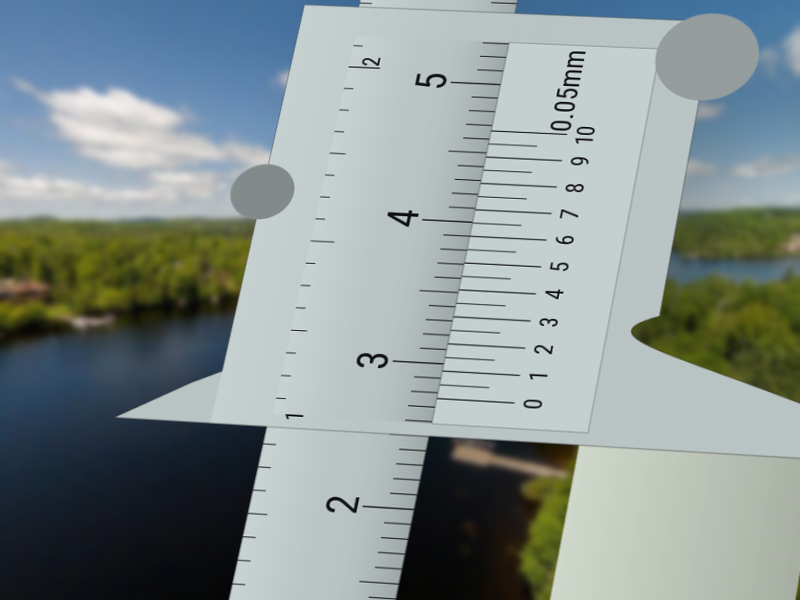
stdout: 27.6 mm
